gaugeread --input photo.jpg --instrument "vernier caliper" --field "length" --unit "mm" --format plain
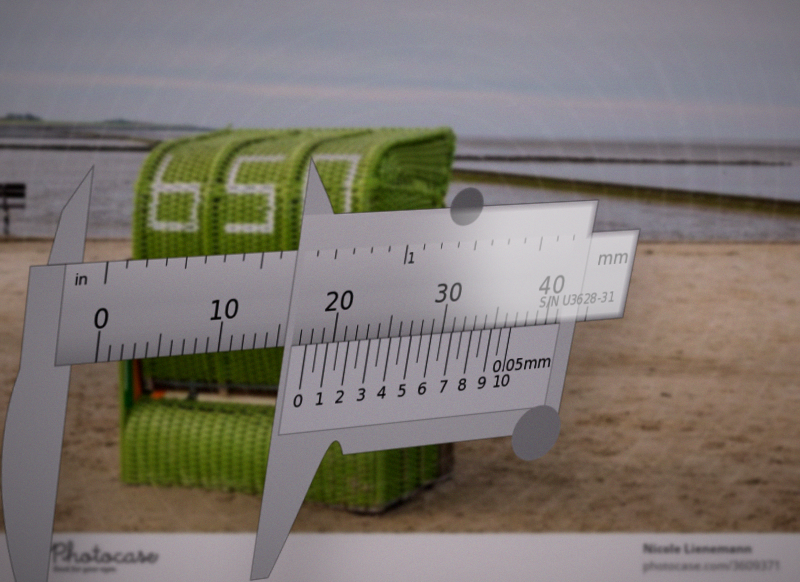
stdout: 17.6 mm
